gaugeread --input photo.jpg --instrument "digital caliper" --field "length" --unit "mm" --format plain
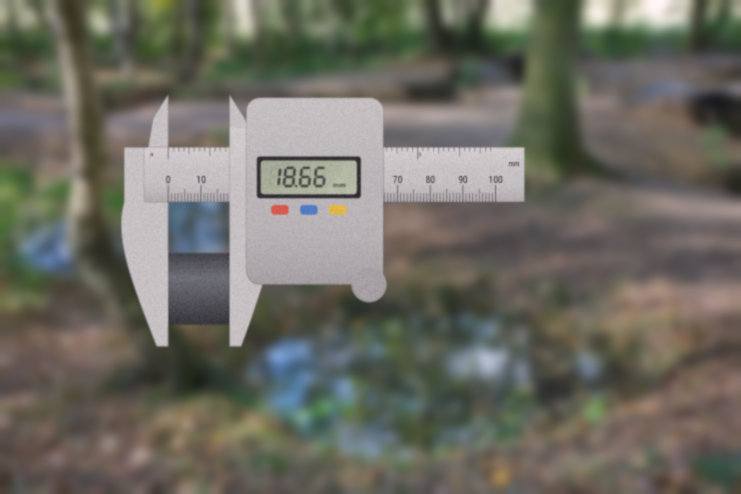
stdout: 18.66 mm
